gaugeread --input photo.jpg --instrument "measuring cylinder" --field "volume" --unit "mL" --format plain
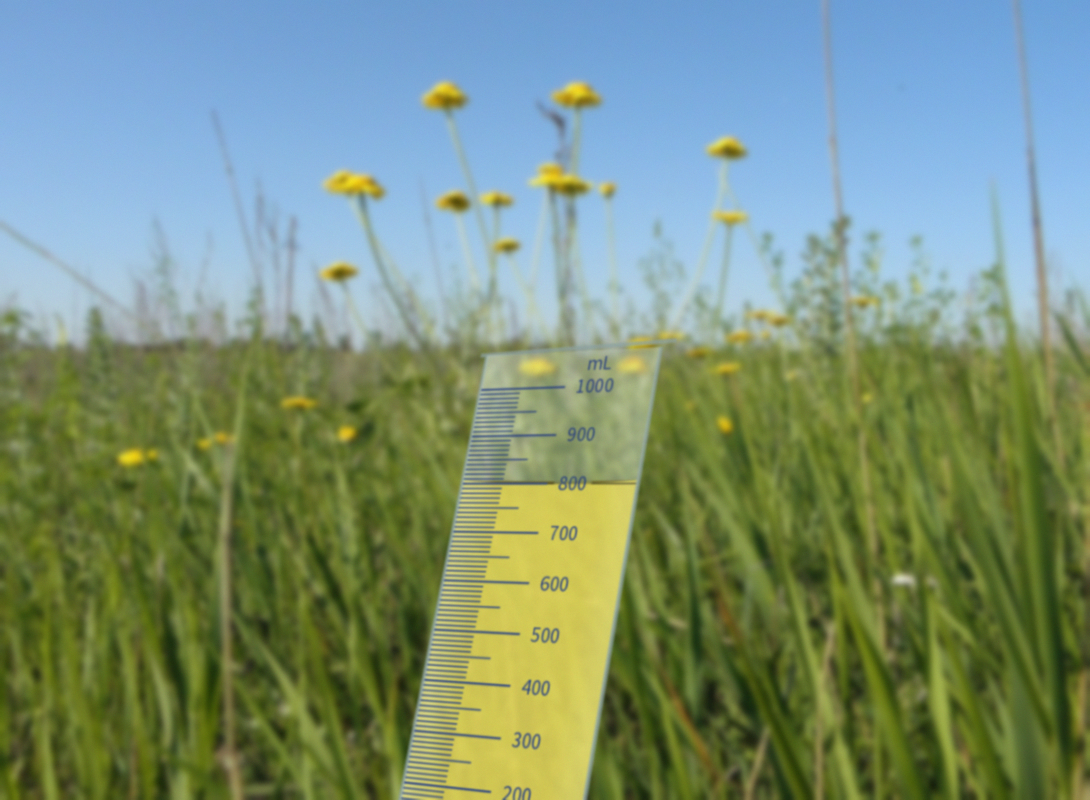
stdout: 800 mL
